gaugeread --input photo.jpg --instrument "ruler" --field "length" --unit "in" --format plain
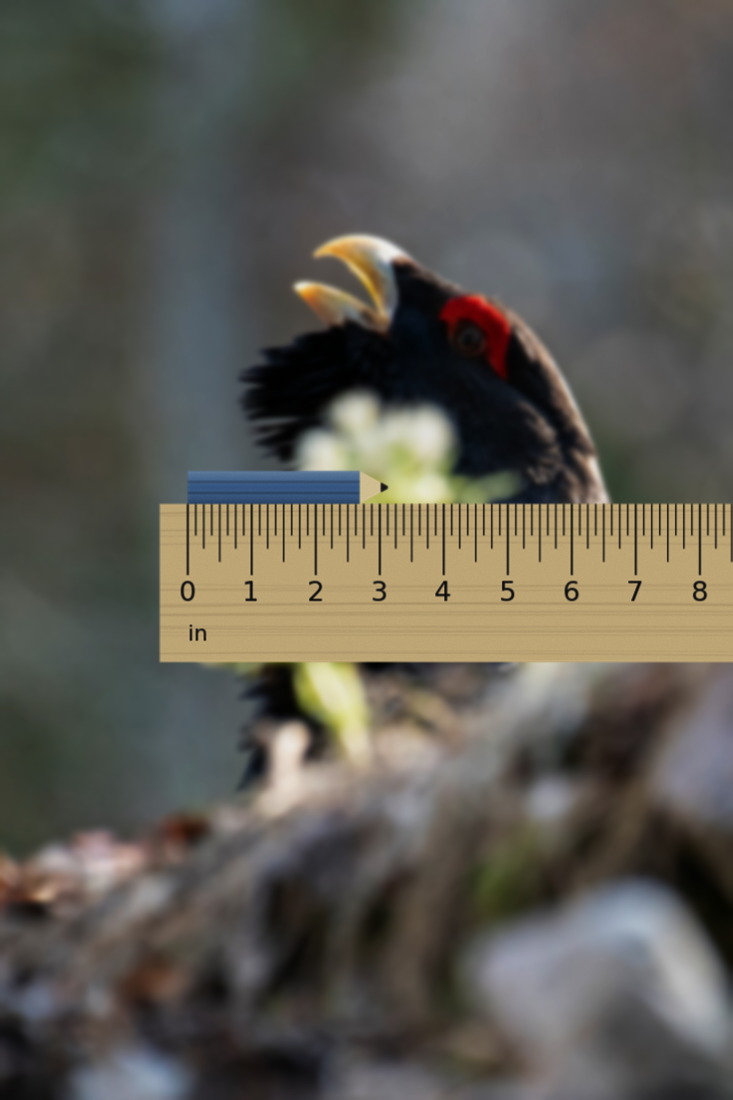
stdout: 3.125 in
